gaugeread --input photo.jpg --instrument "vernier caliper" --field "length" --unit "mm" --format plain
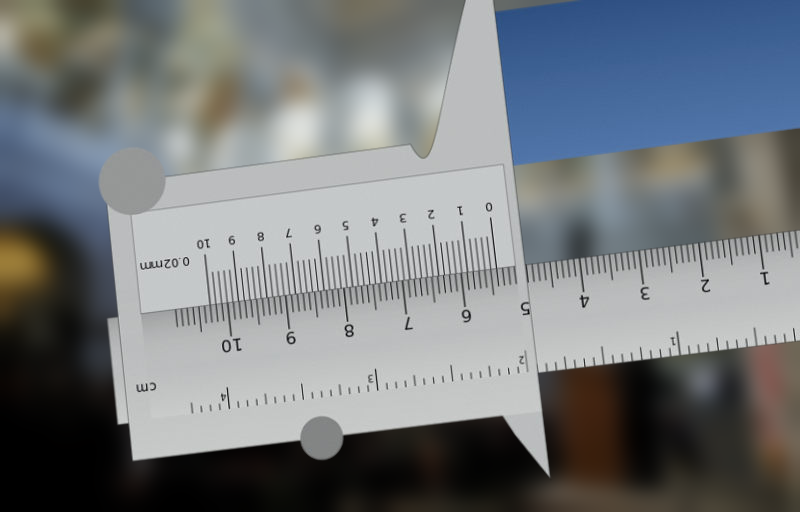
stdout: 54.0 mm
